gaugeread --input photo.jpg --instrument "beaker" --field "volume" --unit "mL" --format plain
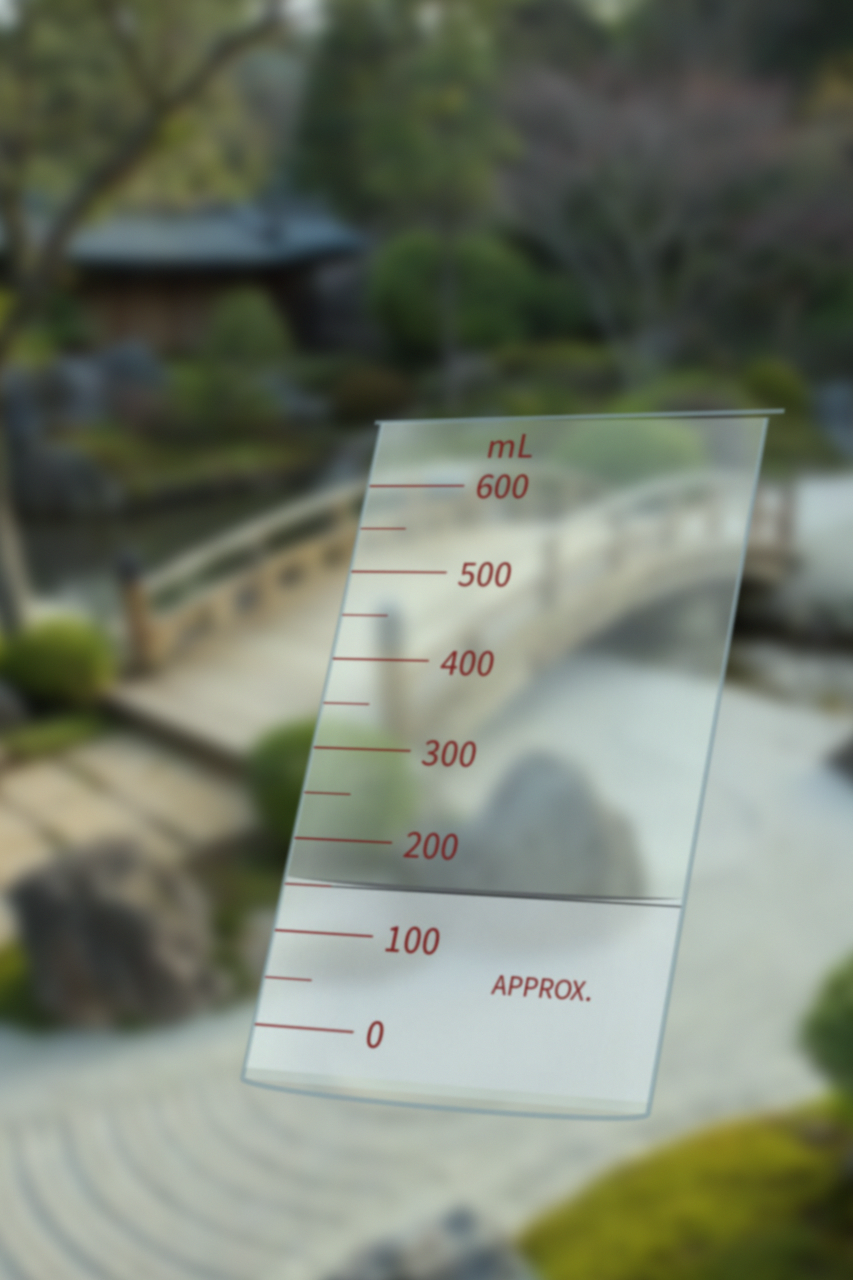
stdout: 150 mL
